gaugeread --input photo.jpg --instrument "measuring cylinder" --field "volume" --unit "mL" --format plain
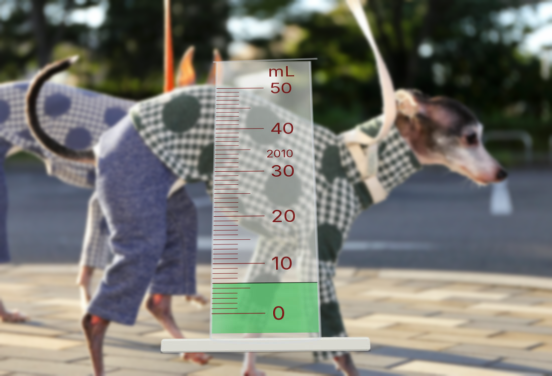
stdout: 6 mL
